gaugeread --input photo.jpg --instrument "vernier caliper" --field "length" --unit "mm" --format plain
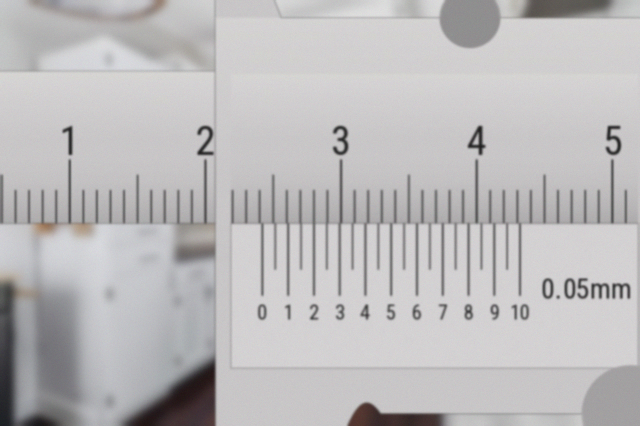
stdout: 24.2 mm
